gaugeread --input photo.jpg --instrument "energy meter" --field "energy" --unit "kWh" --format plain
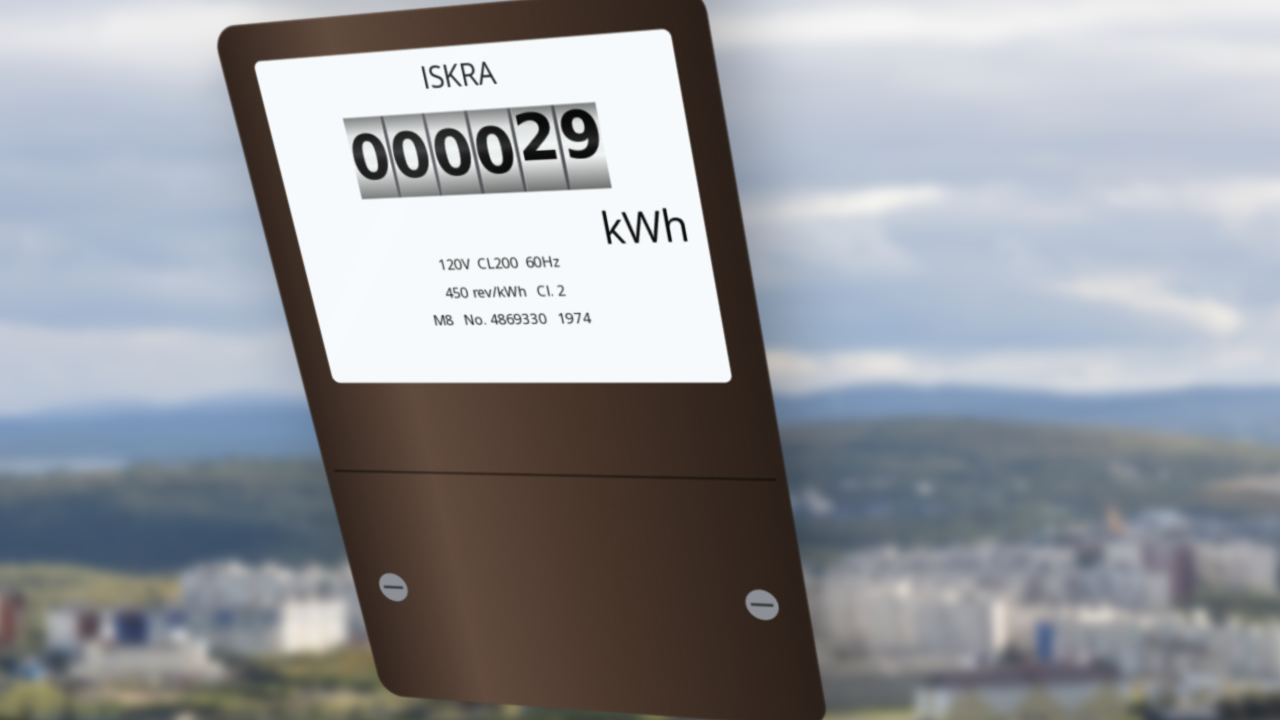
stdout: 29 kWh
